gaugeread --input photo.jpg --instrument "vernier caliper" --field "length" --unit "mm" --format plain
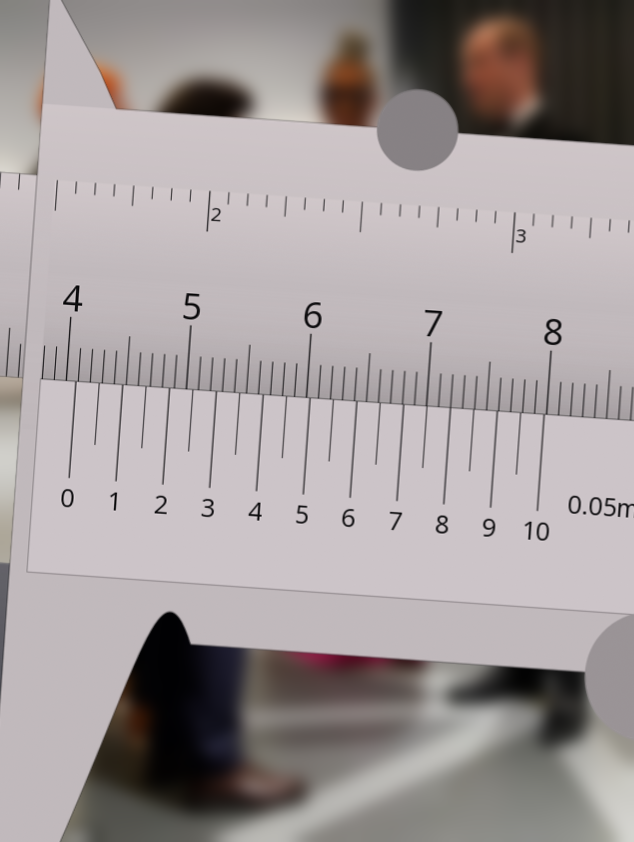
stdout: 40.8 mm
